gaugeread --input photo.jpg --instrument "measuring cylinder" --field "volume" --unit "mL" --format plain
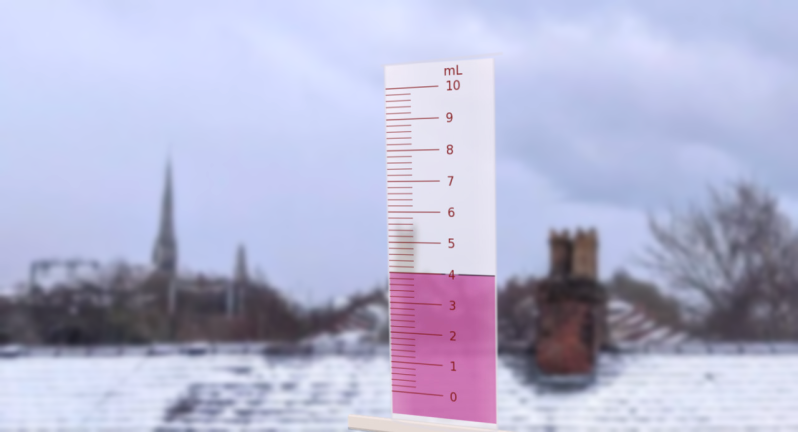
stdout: 4 mL
